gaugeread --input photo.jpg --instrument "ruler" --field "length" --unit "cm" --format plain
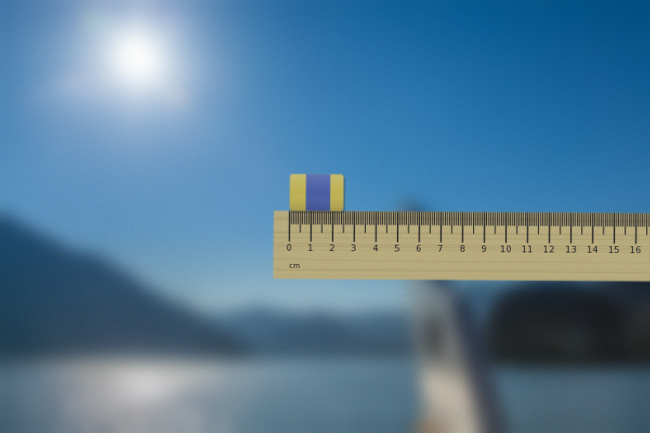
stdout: 2.5 cm
